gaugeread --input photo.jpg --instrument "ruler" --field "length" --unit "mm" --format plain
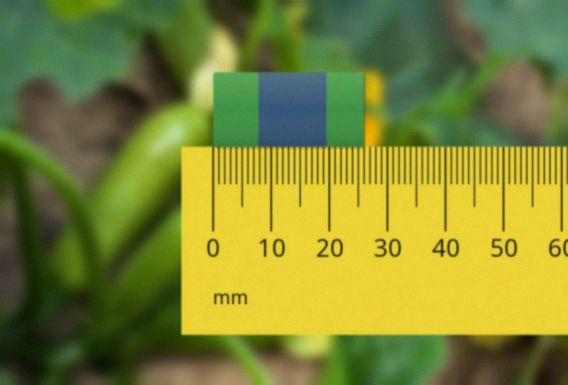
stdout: 26 mm
